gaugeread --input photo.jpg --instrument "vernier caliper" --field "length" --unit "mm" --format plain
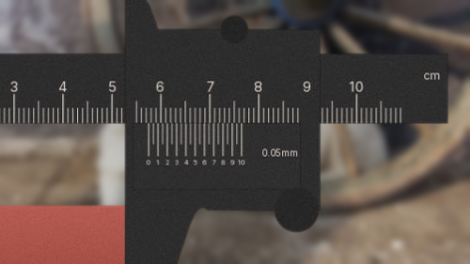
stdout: 57.5 mm
